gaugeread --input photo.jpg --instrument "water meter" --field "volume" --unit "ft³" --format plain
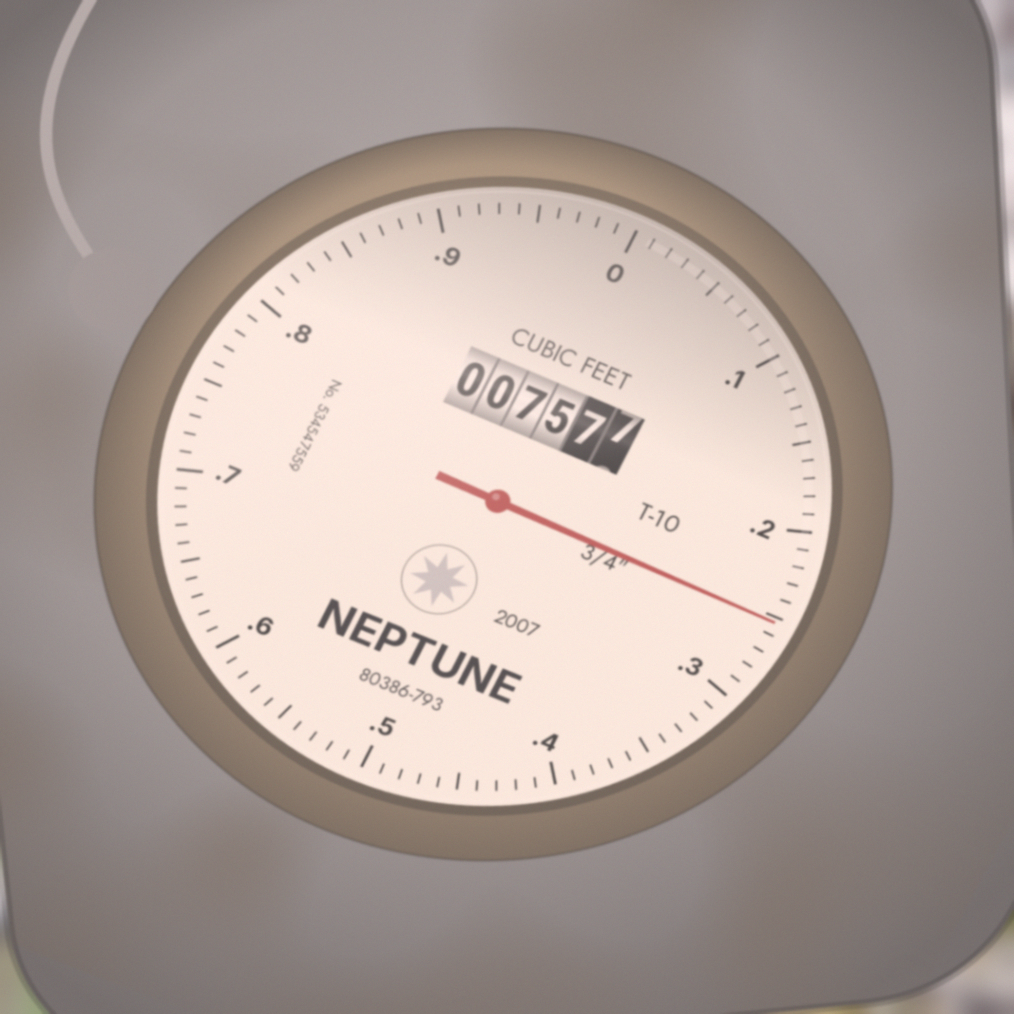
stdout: 7577.25 ft³
